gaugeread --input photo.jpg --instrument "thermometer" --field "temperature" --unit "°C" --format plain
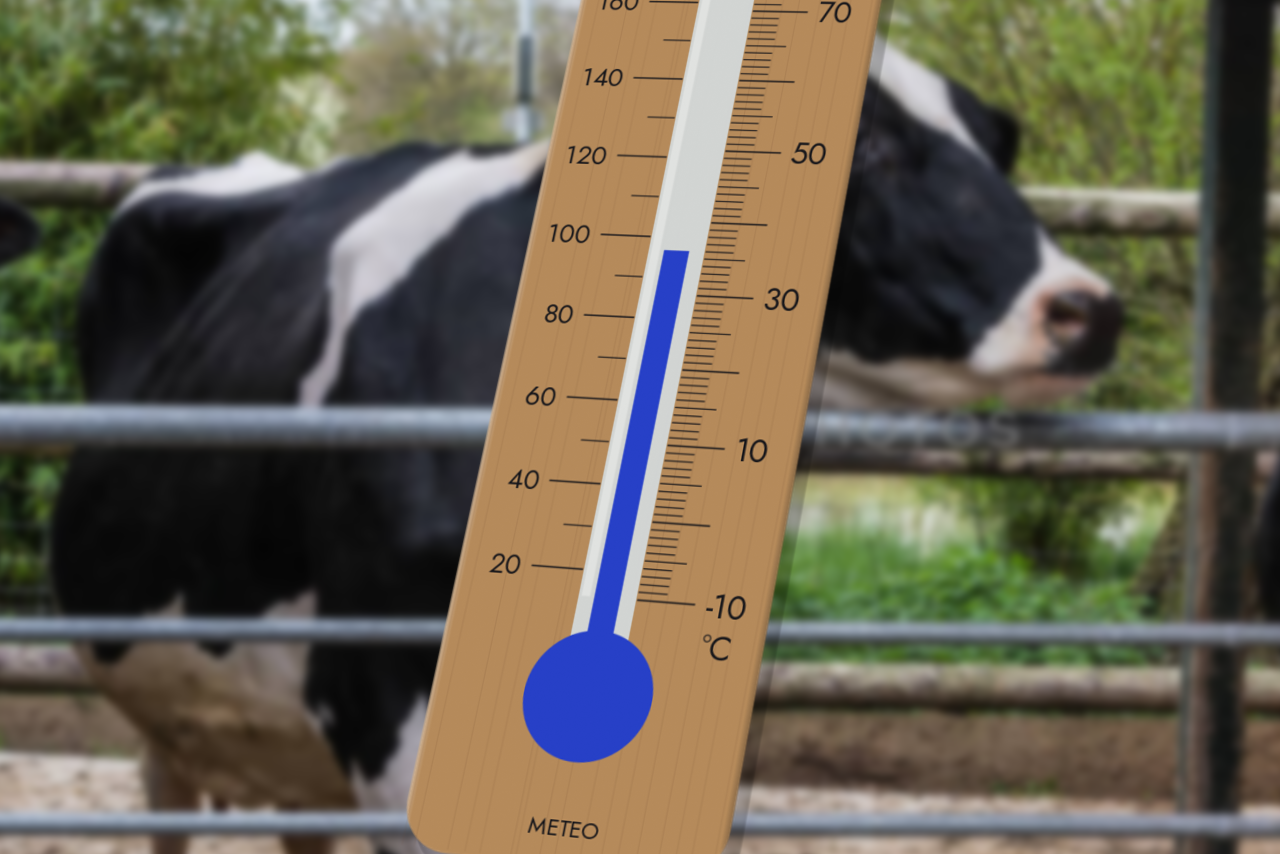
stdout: 36 °C
